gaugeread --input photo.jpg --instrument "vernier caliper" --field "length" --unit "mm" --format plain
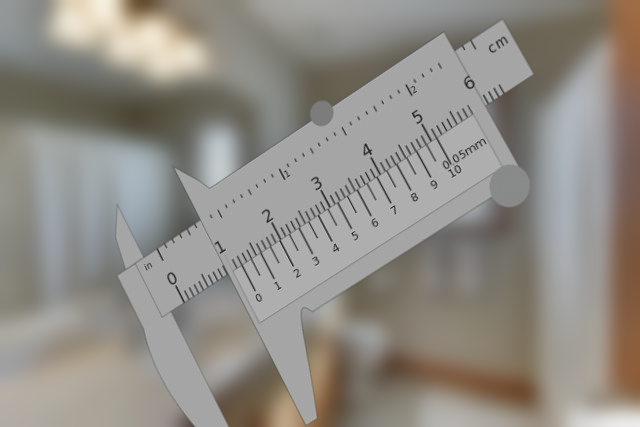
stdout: 12.0 mm
